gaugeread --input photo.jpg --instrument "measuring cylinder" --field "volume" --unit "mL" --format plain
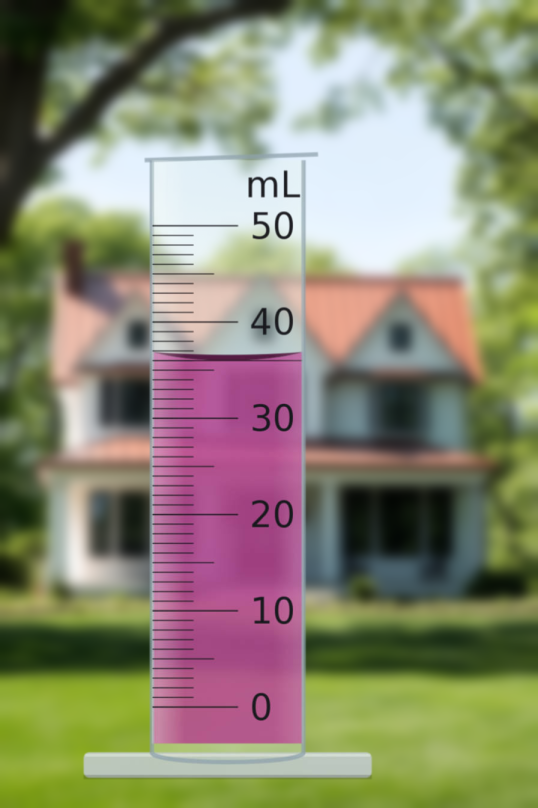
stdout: 36 mL
